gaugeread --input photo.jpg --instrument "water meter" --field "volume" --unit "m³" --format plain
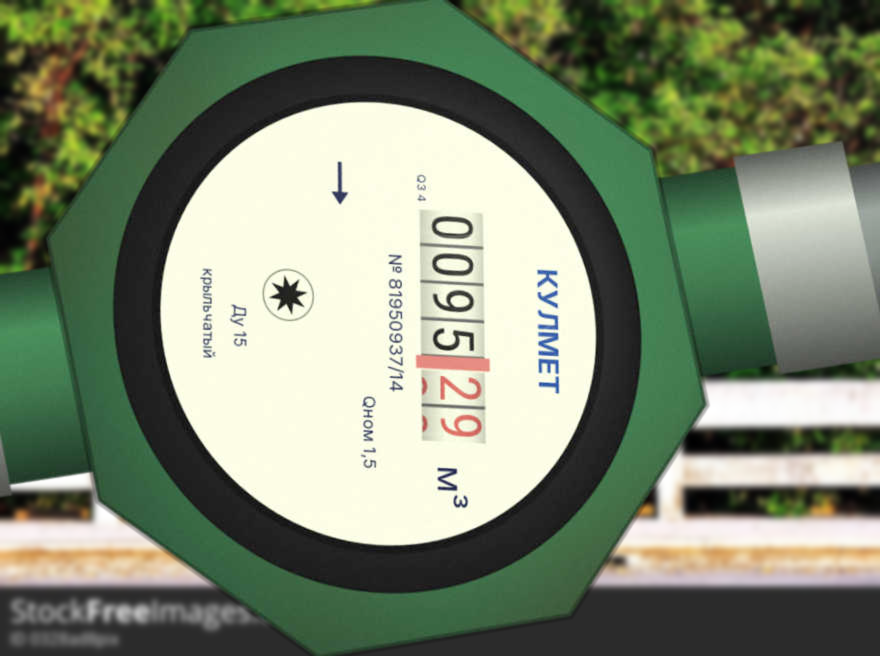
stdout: 95.29 m³
